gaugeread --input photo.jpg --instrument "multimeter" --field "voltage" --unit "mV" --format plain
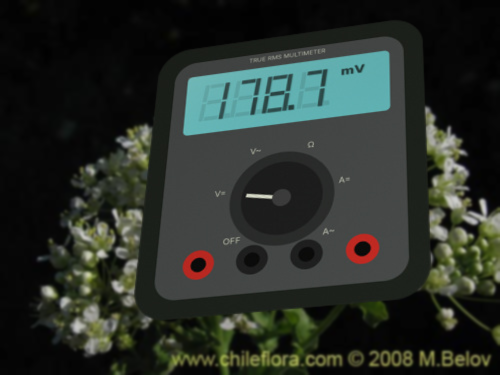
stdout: 178.7 mV
